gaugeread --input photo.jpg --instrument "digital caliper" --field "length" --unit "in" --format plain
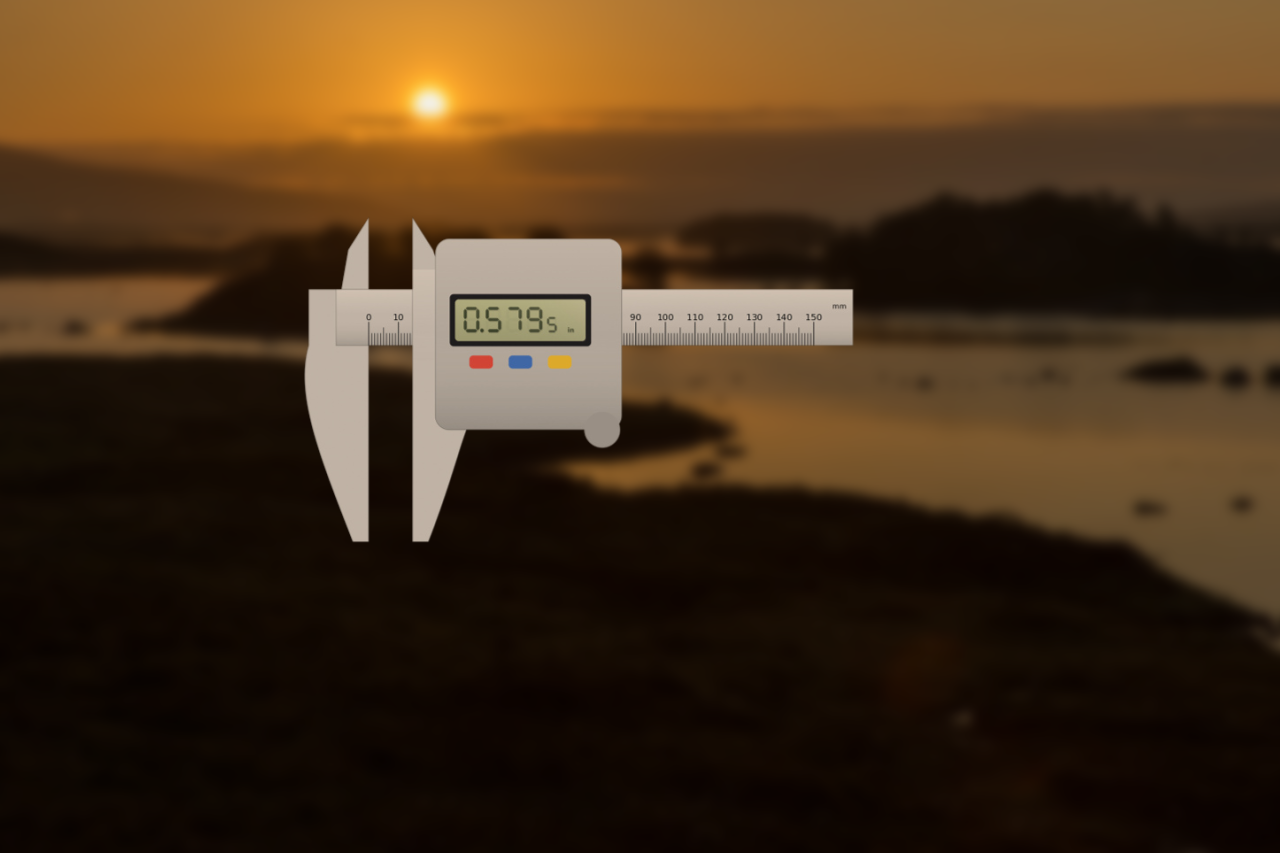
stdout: 0.5795 in
